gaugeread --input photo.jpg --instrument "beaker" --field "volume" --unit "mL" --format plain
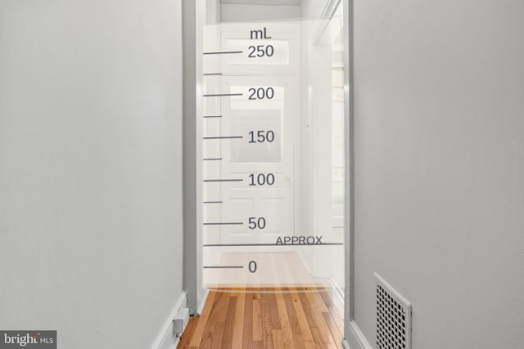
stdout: 25 mL
